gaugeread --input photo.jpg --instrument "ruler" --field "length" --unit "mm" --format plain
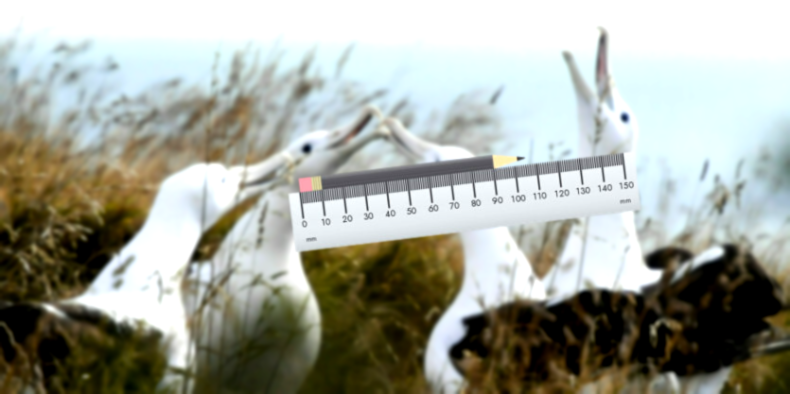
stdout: 105 mm
